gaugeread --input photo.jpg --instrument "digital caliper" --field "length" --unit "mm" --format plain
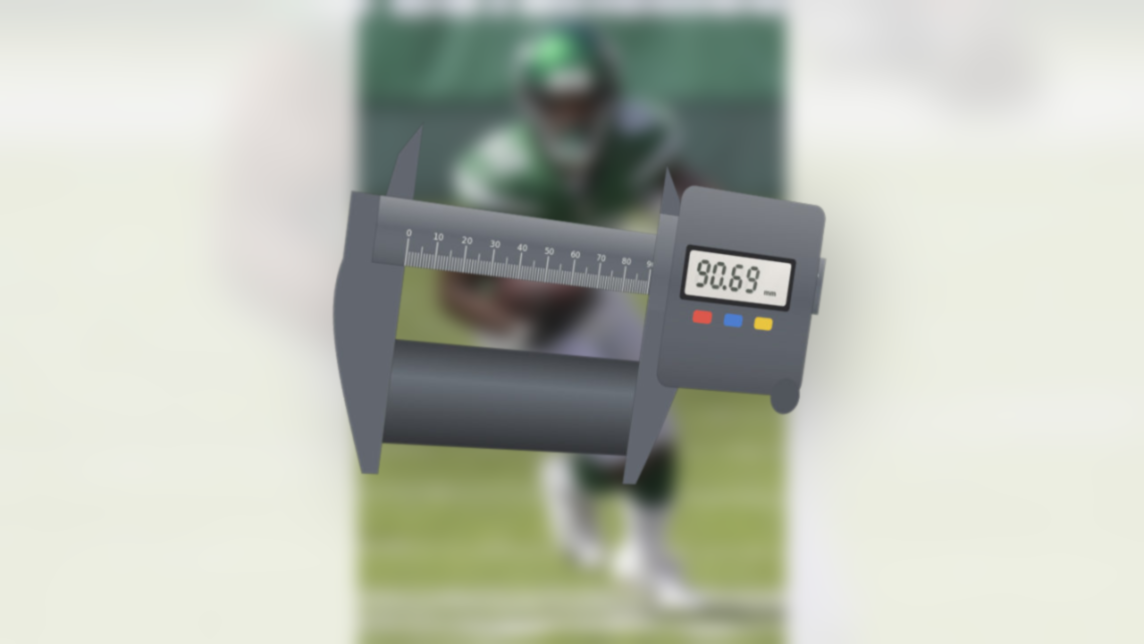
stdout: 90.69 mm
